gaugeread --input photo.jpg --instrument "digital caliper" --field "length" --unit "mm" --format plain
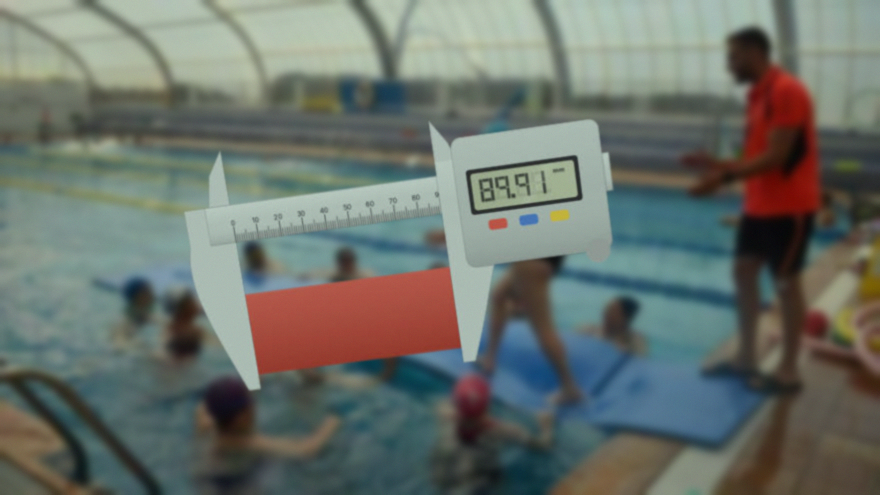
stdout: 89.91 mm
